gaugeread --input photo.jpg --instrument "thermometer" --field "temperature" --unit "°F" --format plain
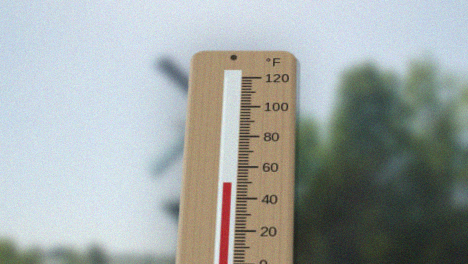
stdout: 50 °F
